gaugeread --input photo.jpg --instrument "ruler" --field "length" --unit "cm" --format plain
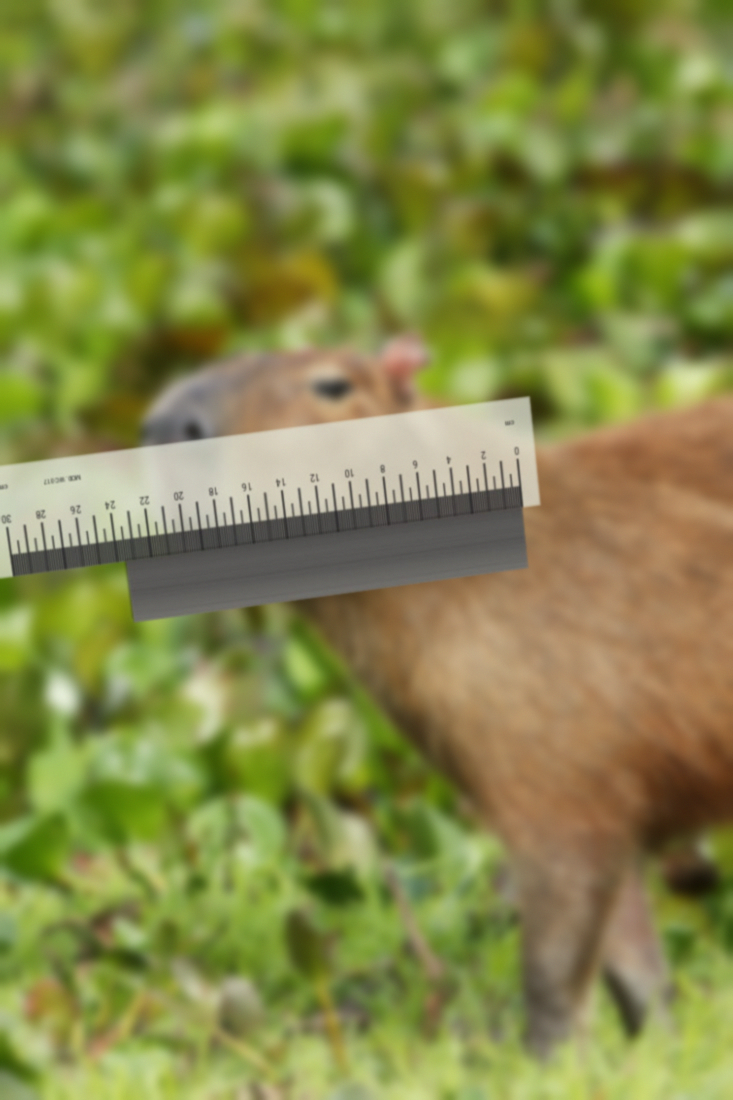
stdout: 23.5 cm
